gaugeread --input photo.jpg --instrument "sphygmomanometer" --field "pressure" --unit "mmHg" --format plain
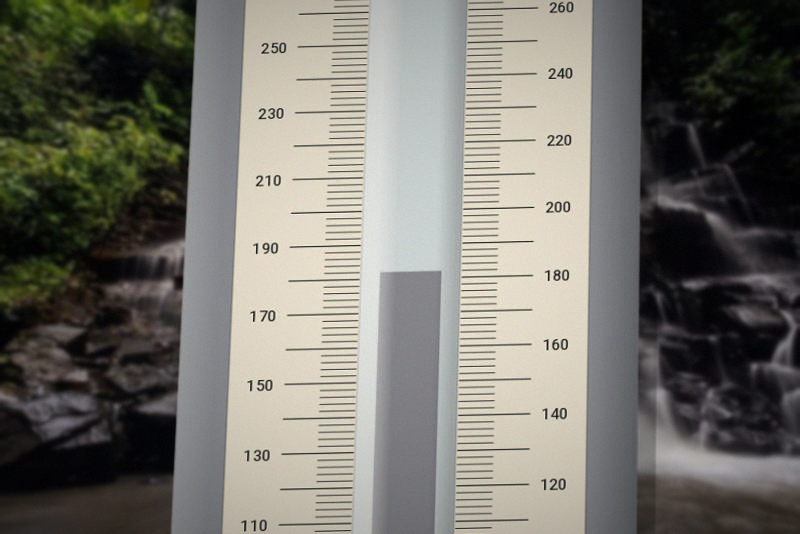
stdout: 182 mmHg
